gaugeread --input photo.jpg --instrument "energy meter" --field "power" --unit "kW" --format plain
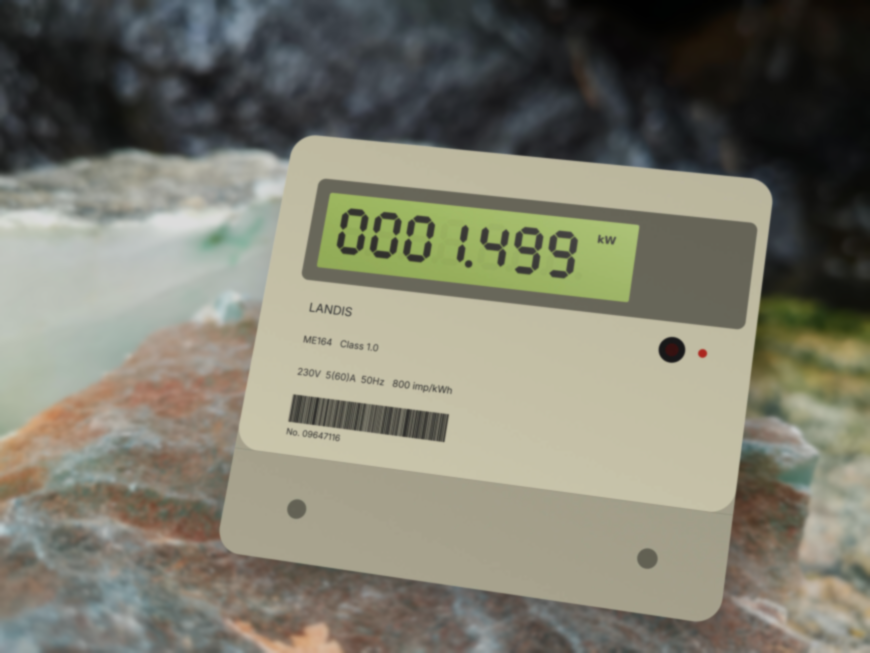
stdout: 1.499 kW
